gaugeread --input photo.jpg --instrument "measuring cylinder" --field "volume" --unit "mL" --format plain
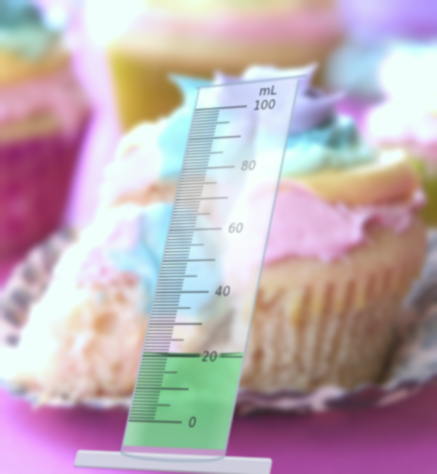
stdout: 20 mL
